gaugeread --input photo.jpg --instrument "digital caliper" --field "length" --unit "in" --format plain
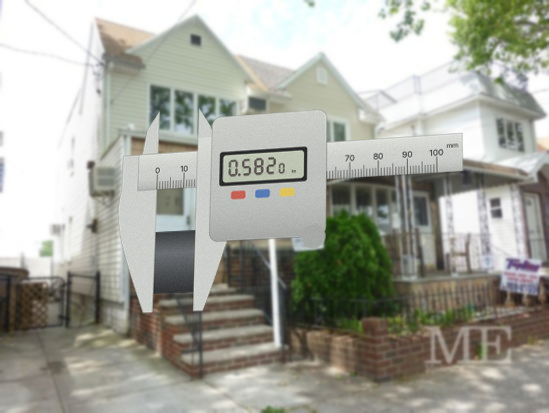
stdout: 0.5820 in
